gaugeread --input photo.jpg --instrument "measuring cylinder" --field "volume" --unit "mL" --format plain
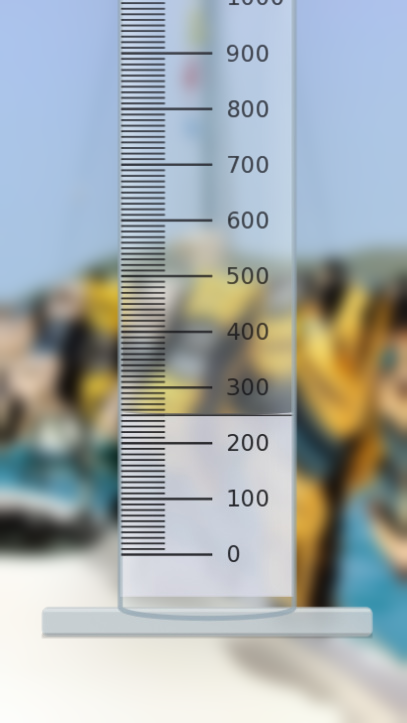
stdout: 250 mL
